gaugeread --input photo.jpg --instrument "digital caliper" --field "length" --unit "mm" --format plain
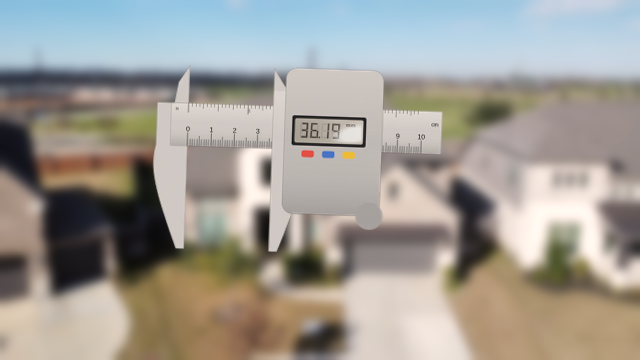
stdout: 36.19 mm
